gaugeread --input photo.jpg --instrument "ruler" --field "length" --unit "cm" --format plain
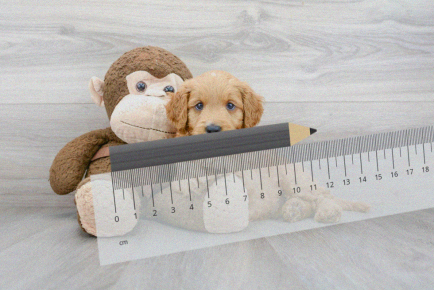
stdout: 11.5 cm
